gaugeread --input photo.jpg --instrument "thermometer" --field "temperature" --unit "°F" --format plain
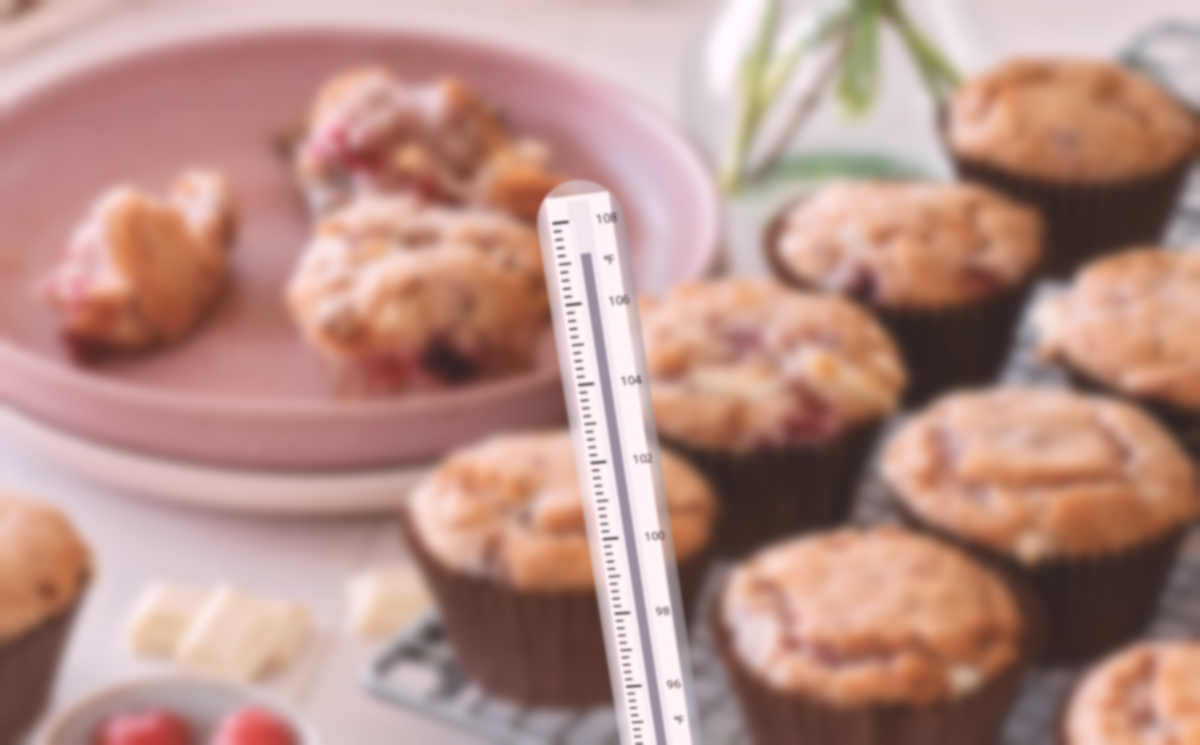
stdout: 107.2 °F
